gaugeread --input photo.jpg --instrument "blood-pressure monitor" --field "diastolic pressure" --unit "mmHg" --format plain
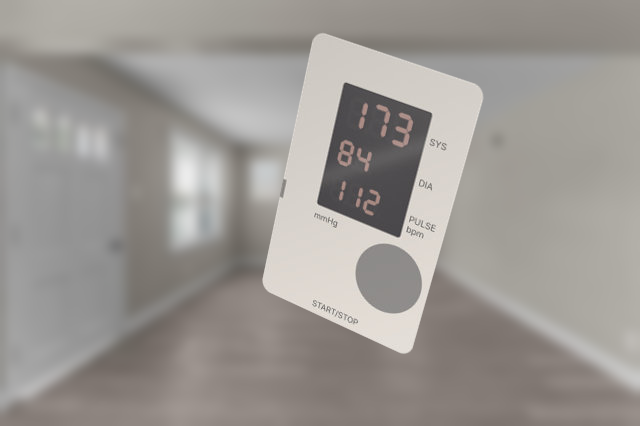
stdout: 84 mmHg
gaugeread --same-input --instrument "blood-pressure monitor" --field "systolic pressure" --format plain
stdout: 173 mmHg
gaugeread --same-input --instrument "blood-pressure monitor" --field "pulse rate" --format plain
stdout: 112 bpm
